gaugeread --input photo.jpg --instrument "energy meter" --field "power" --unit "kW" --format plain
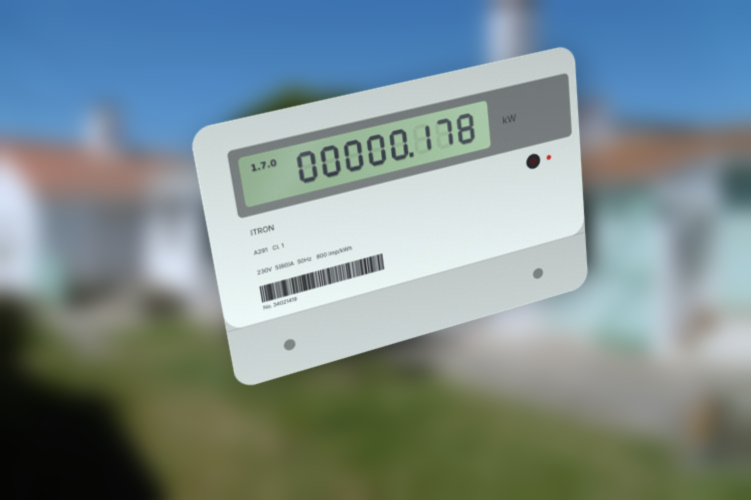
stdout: 0.178 kW
